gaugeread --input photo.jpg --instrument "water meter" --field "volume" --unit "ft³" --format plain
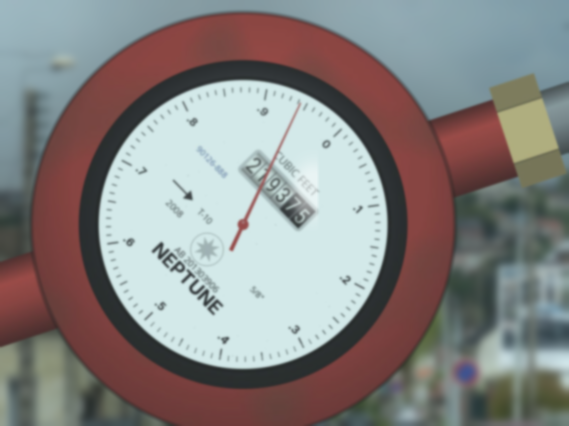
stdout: 219374.94 ft³
